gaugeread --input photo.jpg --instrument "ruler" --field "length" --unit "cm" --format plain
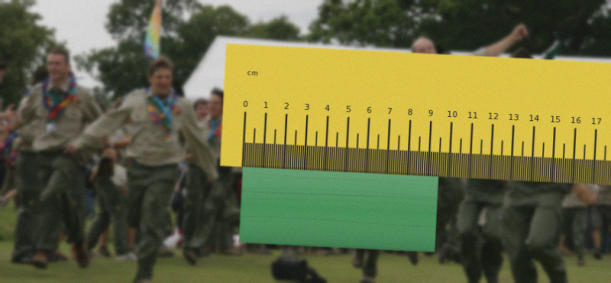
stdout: 9.5 cm
